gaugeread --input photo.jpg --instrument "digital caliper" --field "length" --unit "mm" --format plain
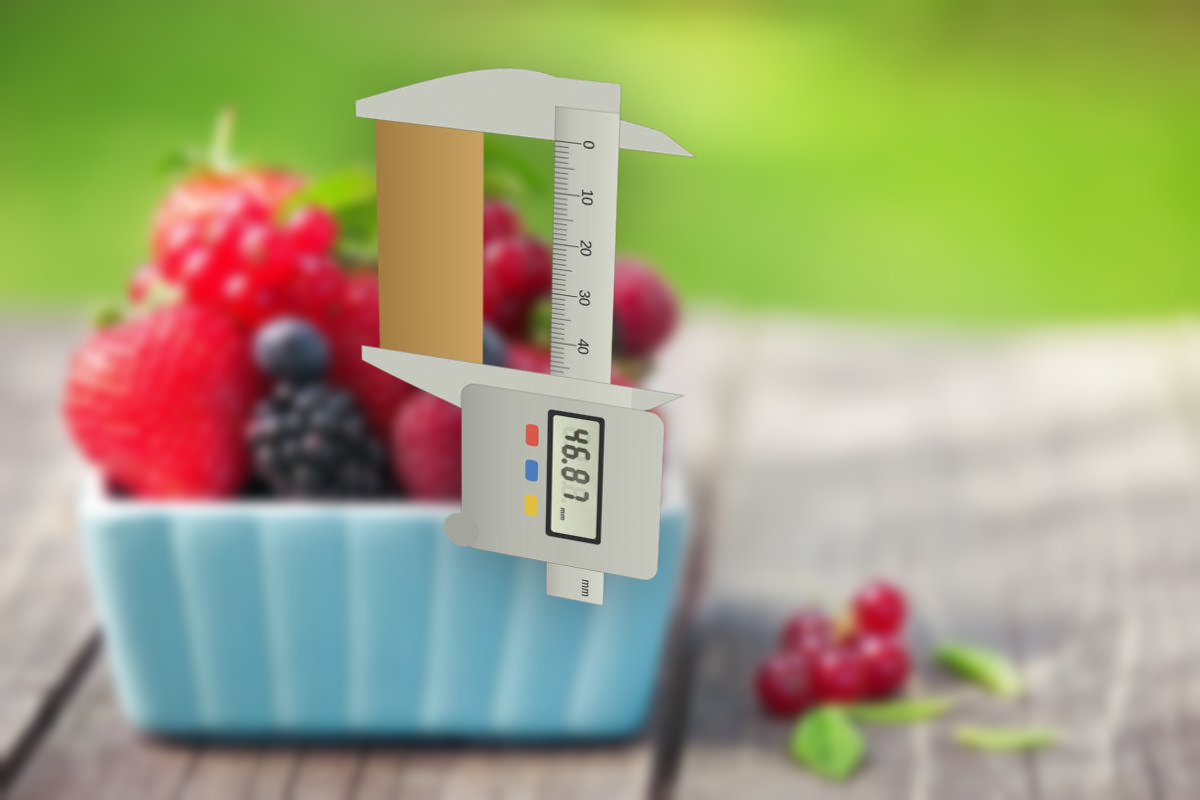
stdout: 46.87 mm
